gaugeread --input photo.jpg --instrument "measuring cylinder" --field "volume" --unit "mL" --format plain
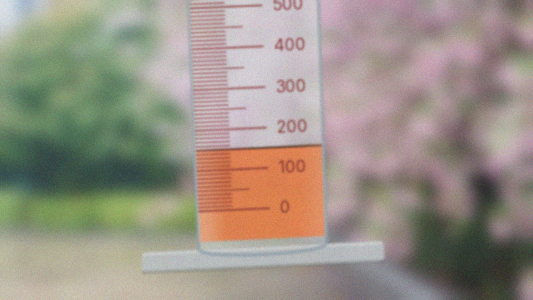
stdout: 150 mL
